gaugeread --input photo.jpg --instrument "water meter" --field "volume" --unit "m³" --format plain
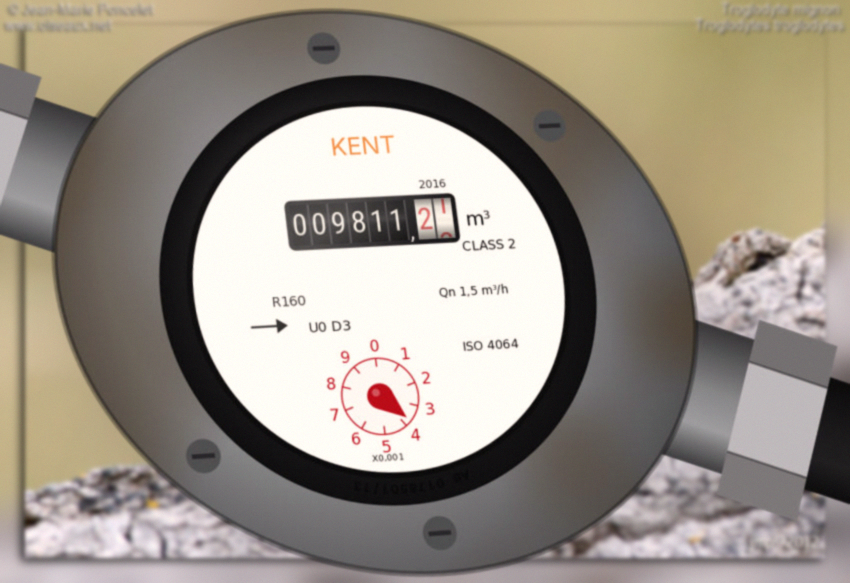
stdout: 9811.213 m³
